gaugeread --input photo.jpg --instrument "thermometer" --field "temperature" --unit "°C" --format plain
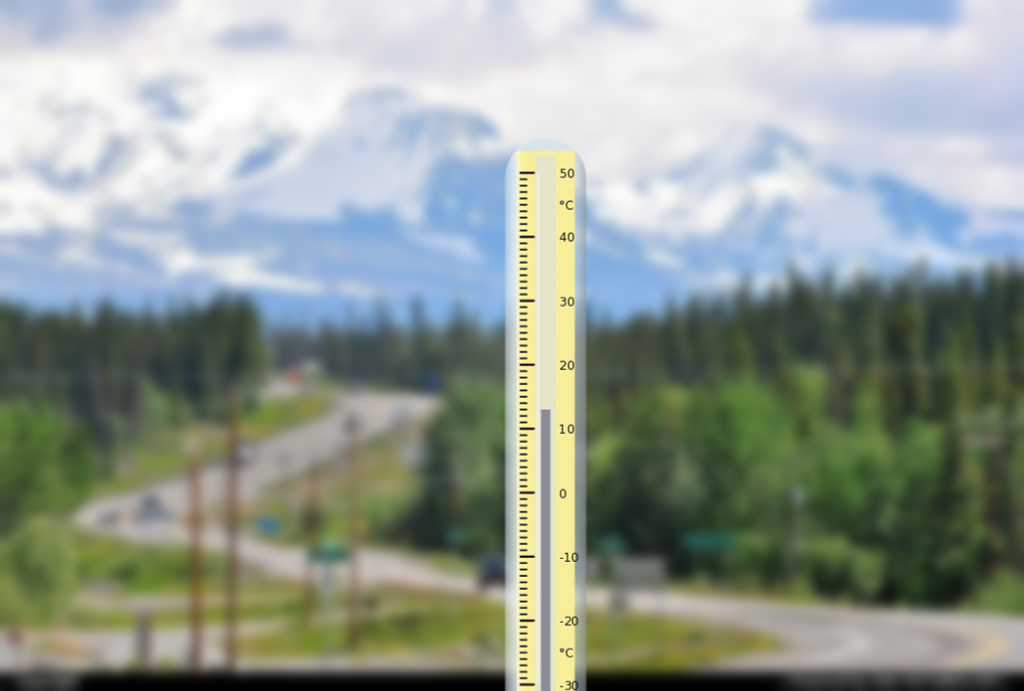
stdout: 13 °C
